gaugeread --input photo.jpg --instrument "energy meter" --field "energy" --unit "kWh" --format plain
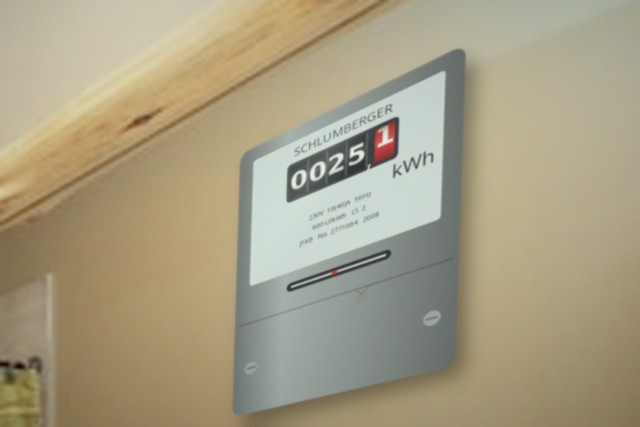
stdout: 25.1 kWh
